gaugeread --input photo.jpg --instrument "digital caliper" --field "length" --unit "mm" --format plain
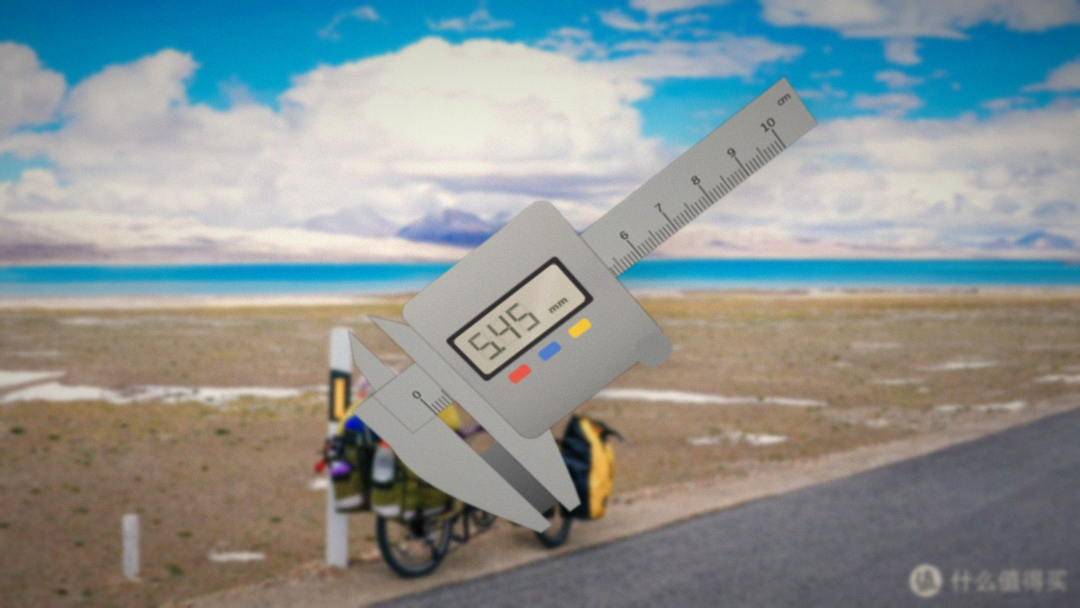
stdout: 5.45 mm
